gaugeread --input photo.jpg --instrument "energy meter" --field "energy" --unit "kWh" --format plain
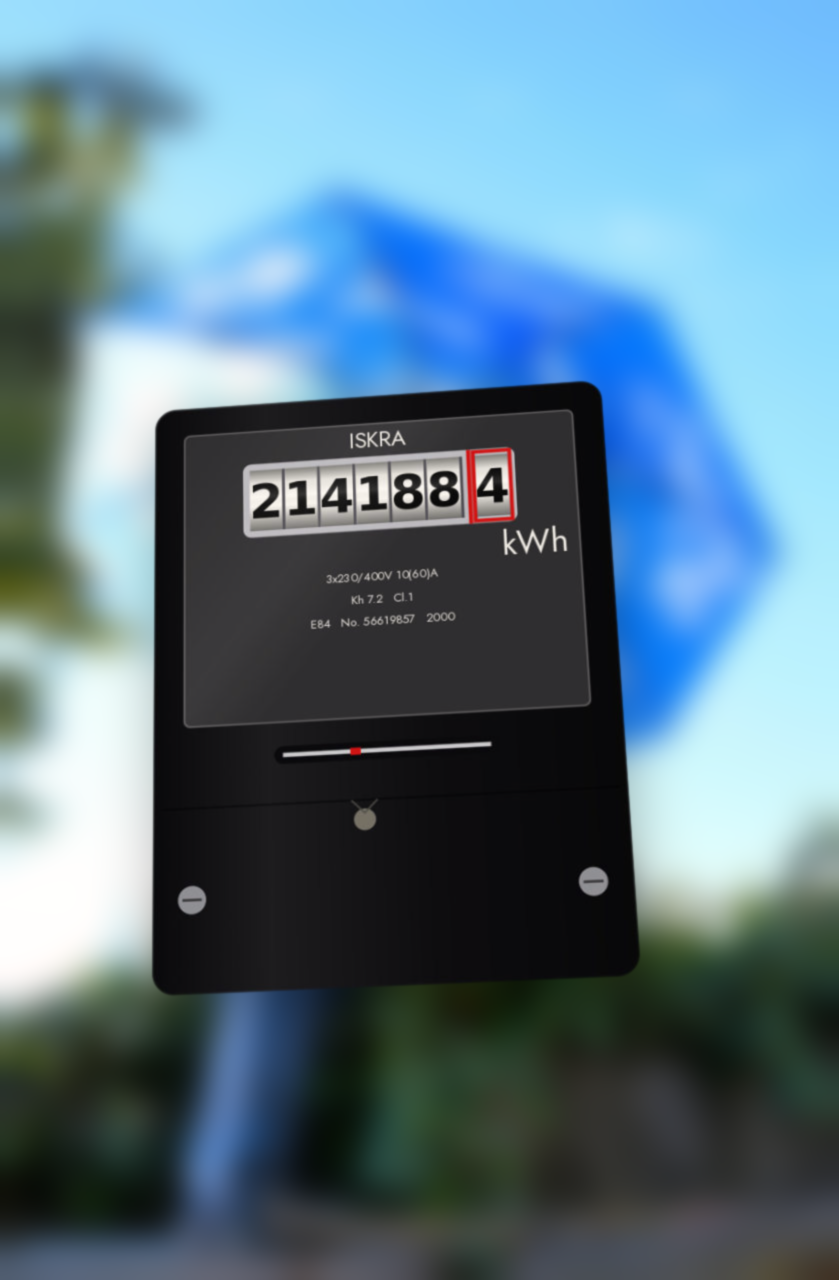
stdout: 214188.4 kWh
